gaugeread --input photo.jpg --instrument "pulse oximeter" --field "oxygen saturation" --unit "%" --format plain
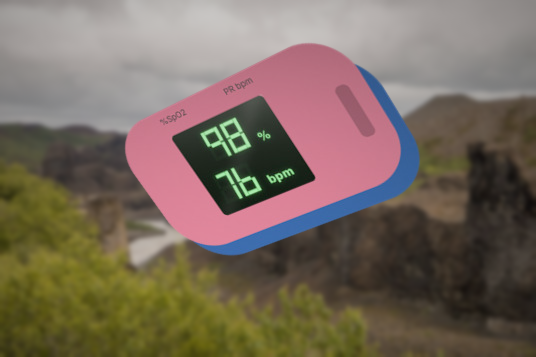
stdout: 98 %
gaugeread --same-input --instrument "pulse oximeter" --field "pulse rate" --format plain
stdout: 76 bpm
